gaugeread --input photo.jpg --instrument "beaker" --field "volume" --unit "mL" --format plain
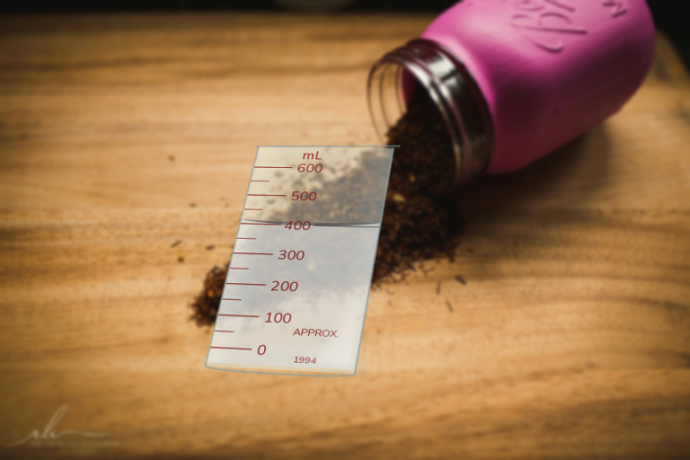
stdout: 400 mL
